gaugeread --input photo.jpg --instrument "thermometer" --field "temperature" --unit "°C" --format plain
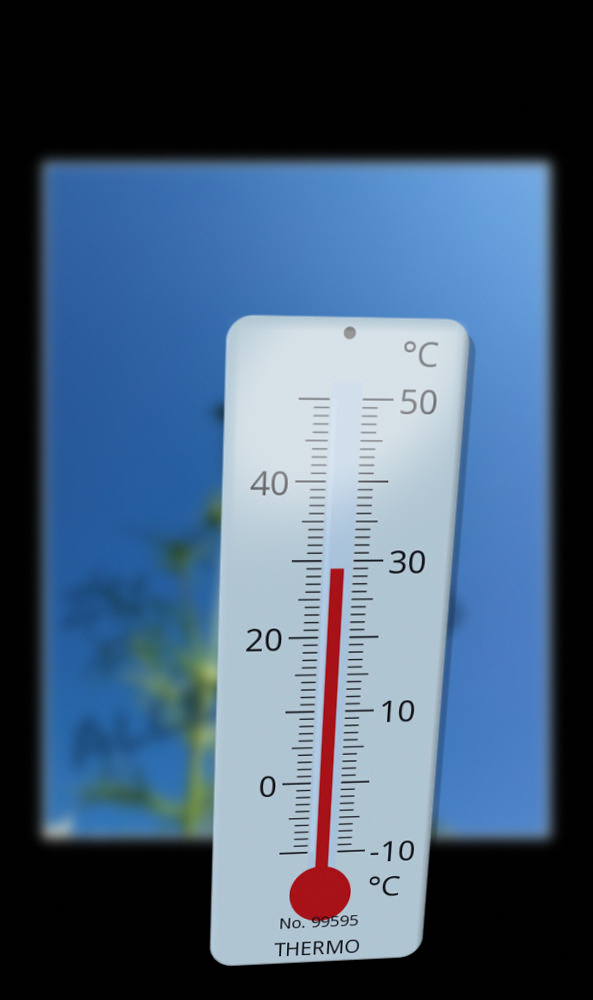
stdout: 29 °C
